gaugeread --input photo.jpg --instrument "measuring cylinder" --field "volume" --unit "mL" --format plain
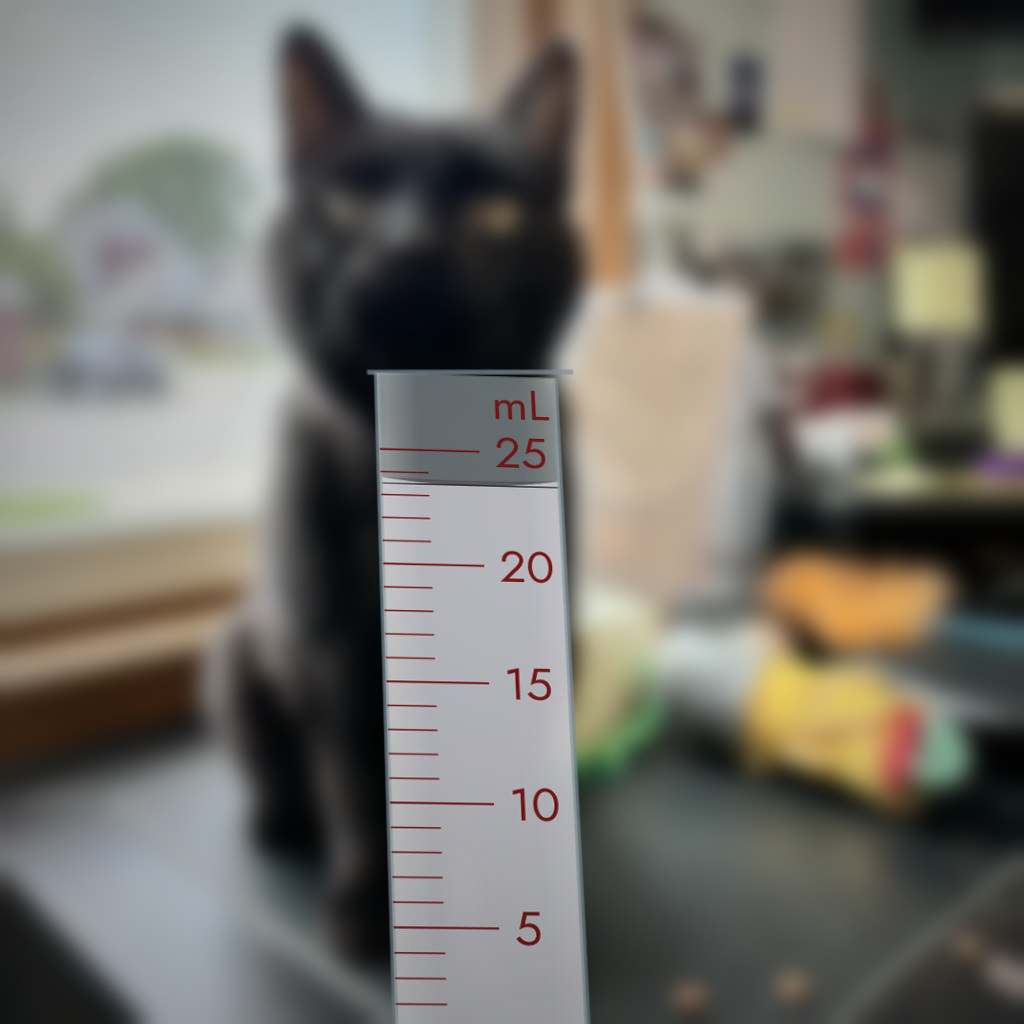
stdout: 23.5 mL
